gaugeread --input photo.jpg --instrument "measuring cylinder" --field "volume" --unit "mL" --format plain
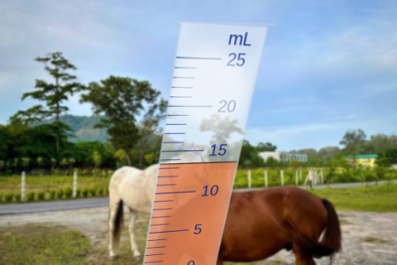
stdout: 13.5 mL
